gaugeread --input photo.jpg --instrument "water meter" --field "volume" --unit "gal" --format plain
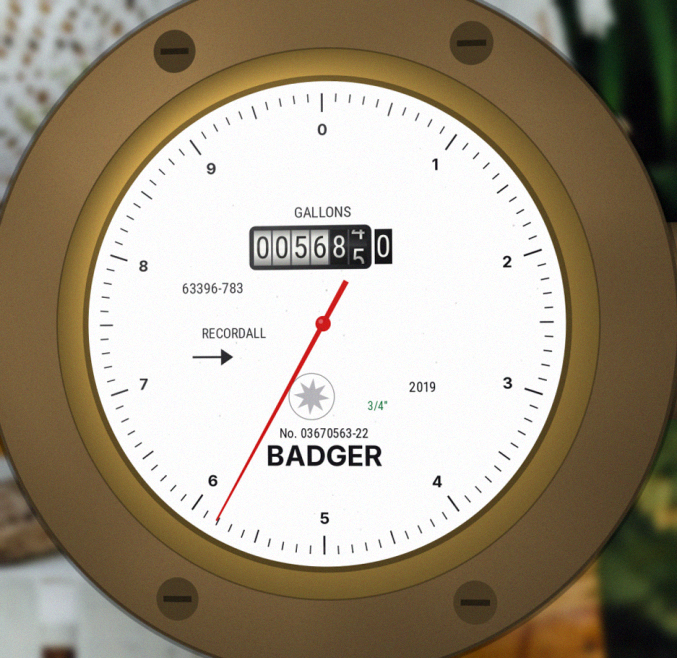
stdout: 56845.8 gal
